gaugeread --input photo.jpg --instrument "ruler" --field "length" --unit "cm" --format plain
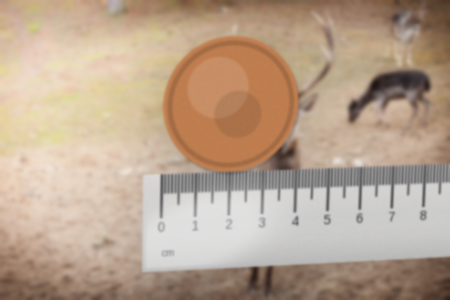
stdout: 4 cm
